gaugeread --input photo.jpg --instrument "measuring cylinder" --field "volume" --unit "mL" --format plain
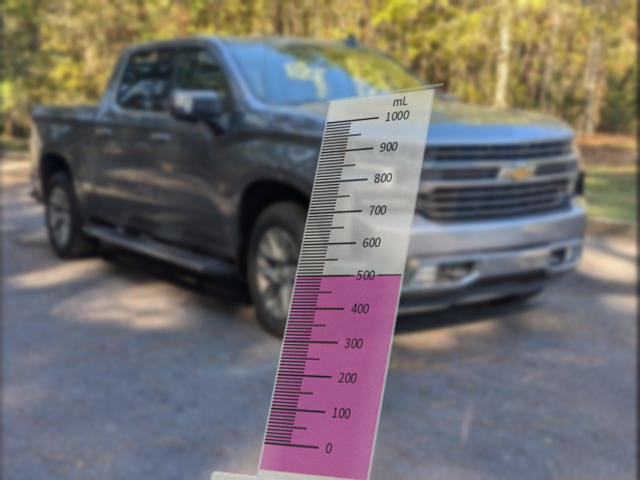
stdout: 500 mL
